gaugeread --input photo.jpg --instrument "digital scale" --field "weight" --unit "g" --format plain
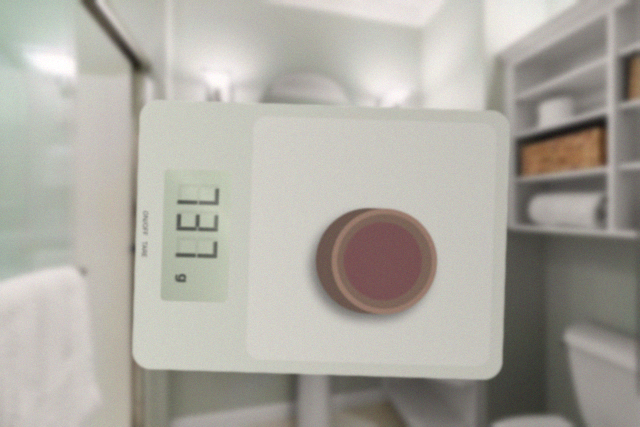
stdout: 737 g
